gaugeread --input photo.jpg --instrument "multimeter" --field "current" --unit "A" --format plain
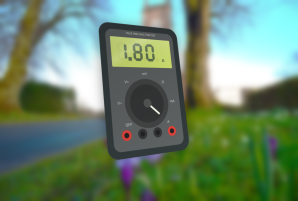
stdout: 1.80 A
